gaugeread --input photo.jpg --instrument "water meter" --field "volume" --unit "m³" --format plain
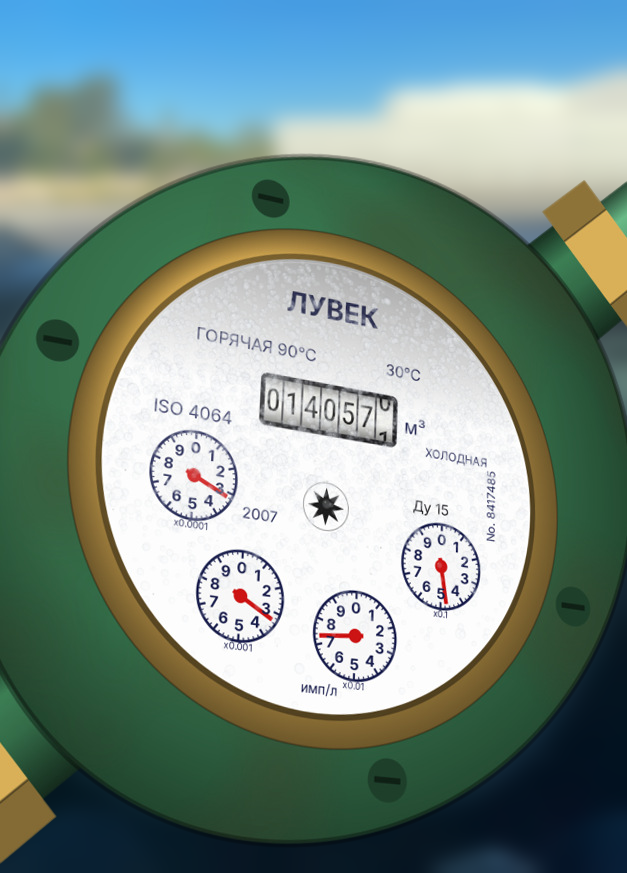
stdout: 140570.4733 m³
